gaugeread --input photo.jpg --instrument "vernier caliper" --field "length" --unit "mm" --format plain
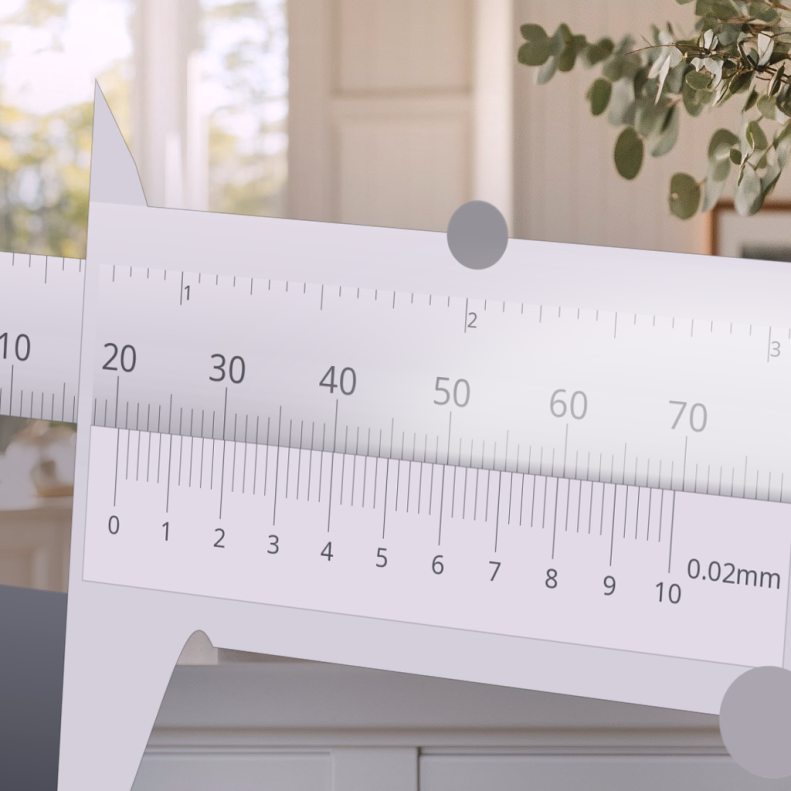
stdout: 20.3 mm
